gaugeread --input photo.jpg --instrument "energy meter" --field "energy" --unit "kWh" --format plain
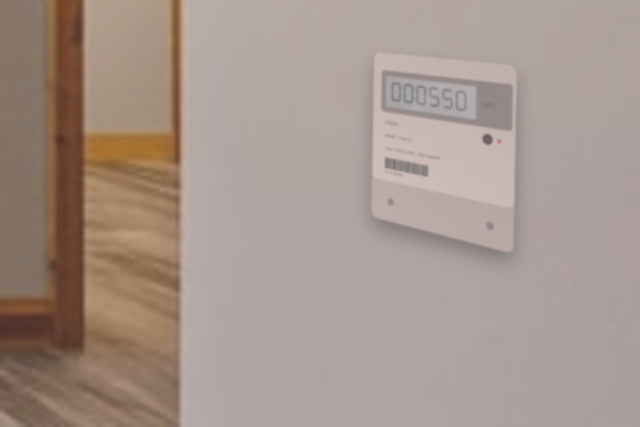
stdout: 550 kWh
